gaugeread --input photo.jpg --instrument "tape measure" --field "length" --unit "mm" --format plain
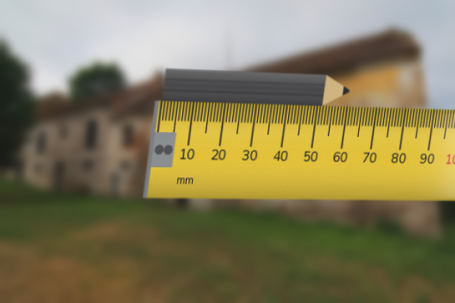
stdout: 60 mm
